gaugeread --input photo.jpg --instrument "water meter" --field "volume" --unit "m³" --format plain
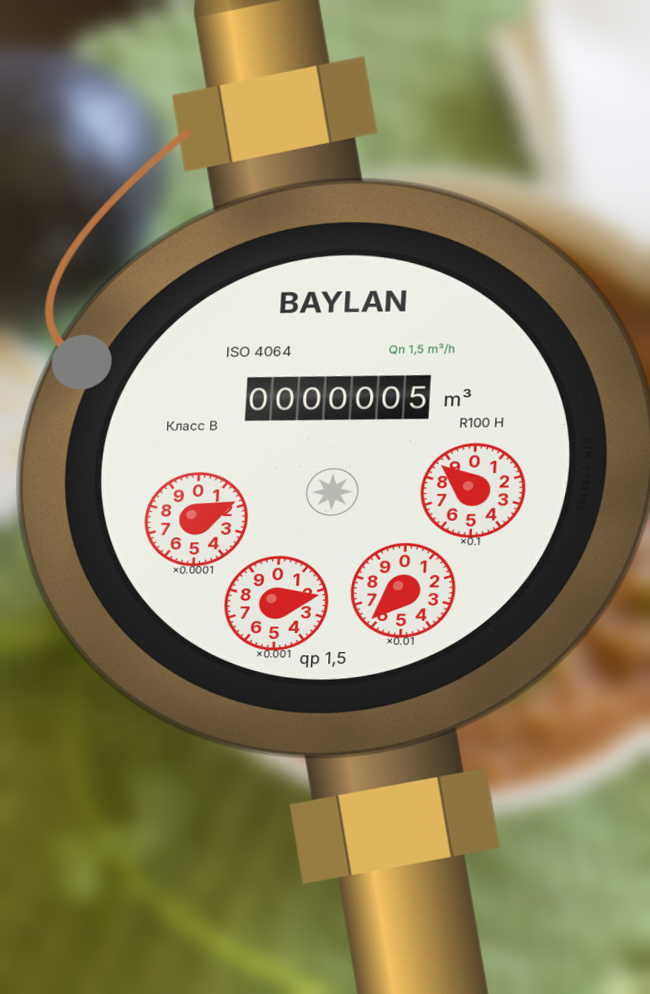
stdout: 5.8621 m³
